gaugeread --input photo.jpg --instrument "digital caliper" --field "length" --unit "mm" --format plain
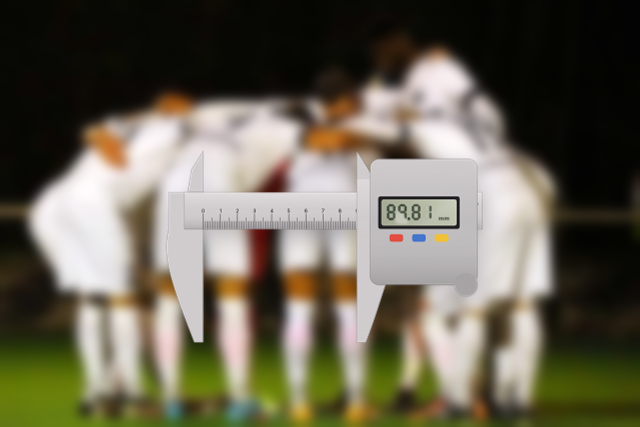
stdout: 89.81 mm
